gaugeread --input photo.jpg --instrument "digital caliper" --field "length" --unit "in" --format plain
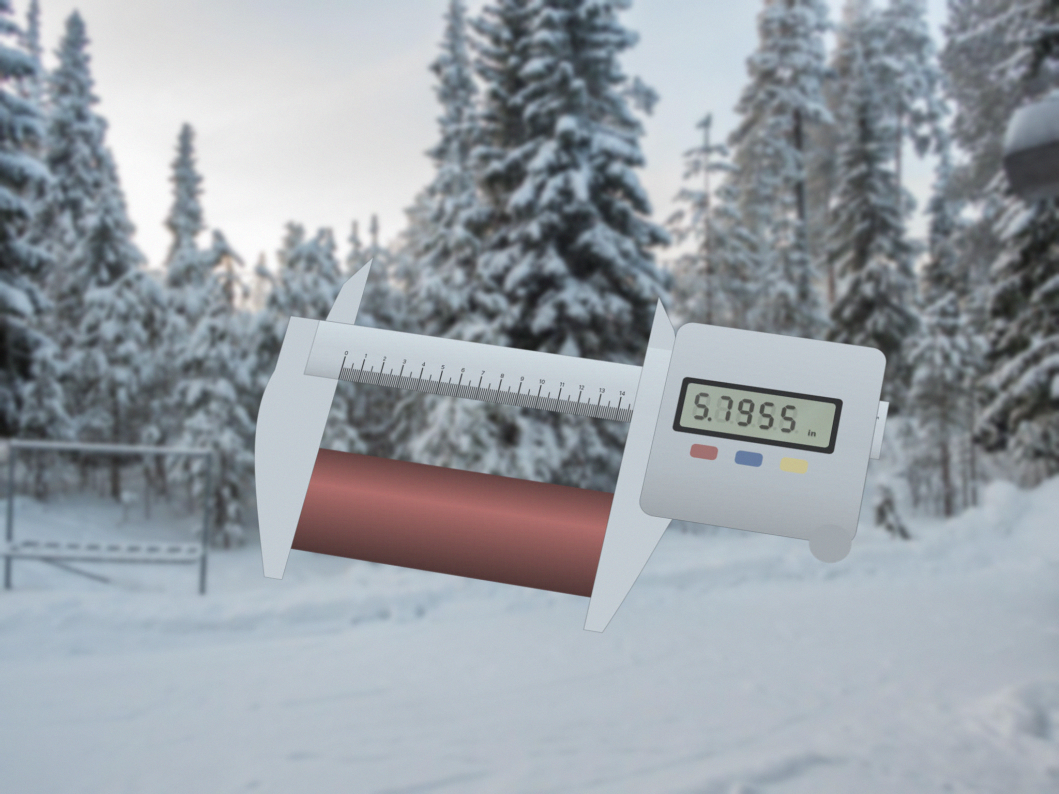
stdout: 5.7955 in
